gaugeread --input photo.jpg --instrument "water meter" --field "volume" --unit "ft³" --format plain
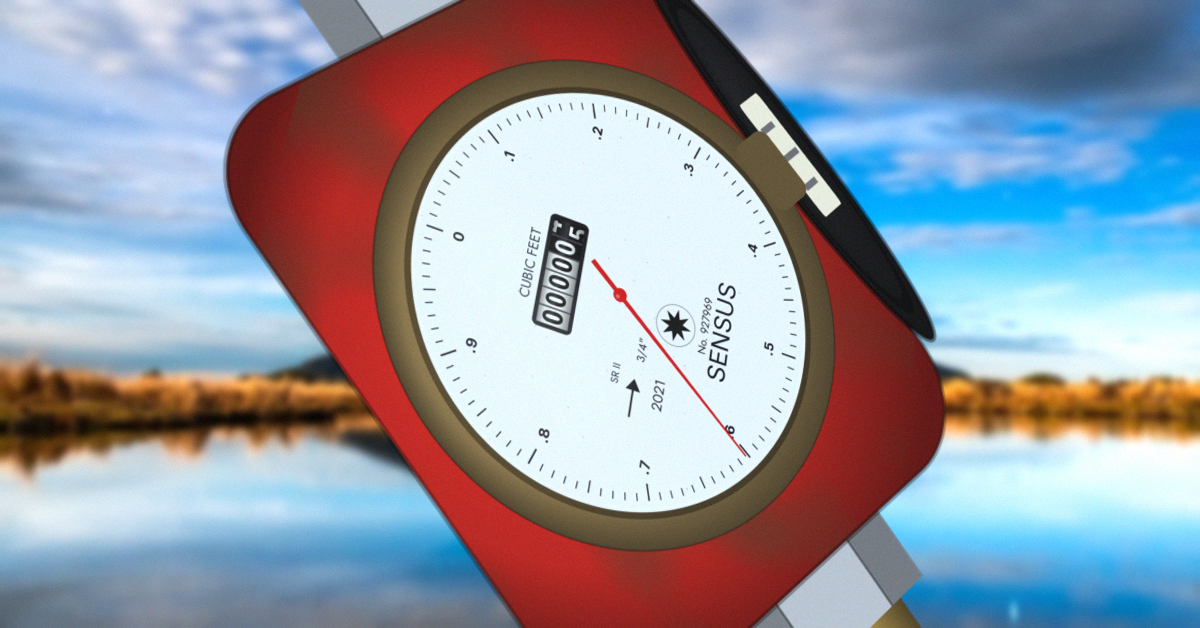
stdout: 4.60 ft³
